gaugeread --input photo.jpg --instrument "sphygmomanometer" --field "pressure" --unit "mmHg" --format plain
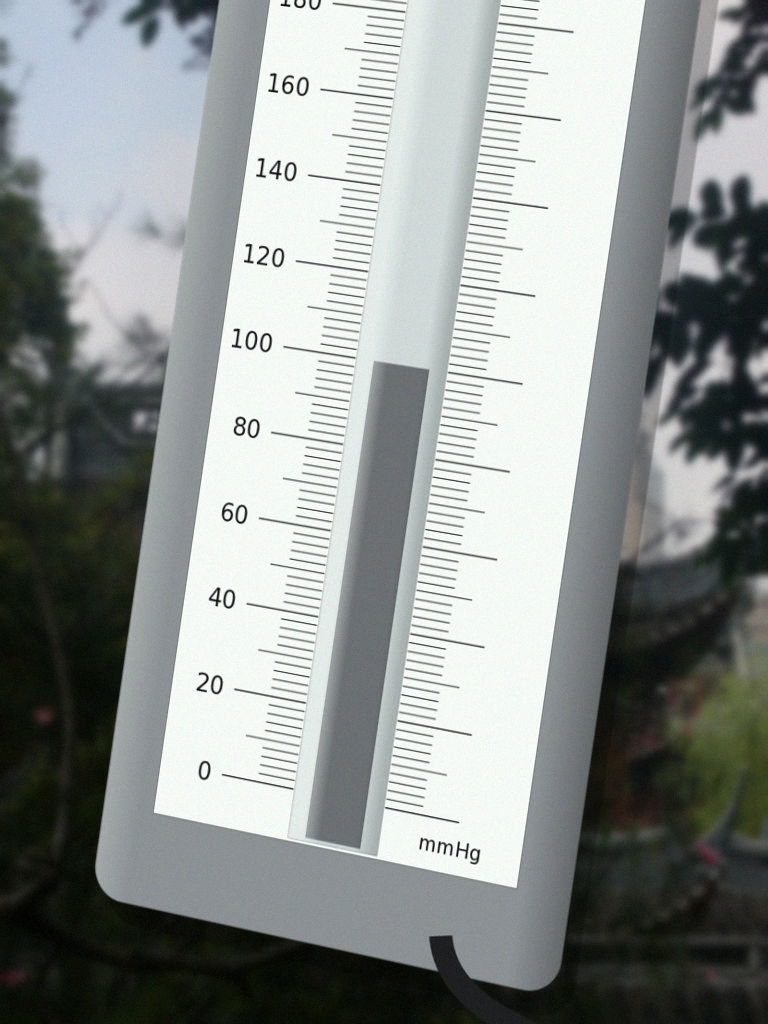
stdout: 100 mmHg
